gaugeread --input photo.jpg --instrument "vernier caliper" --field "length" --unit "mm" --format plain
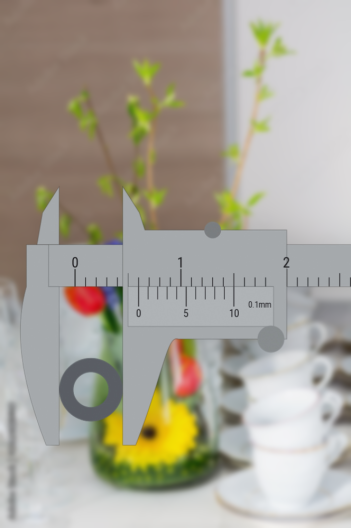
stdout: 6.0 mm
